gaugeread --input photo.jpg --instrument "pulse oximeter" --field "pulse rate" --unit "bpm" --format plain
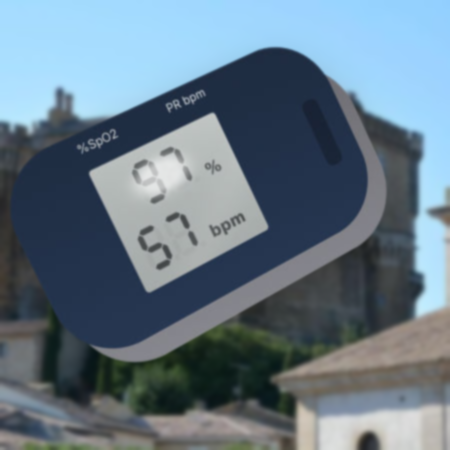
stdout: 57 bpm
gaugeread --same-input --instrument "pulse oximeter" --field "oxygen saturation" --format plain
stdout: 97 %
